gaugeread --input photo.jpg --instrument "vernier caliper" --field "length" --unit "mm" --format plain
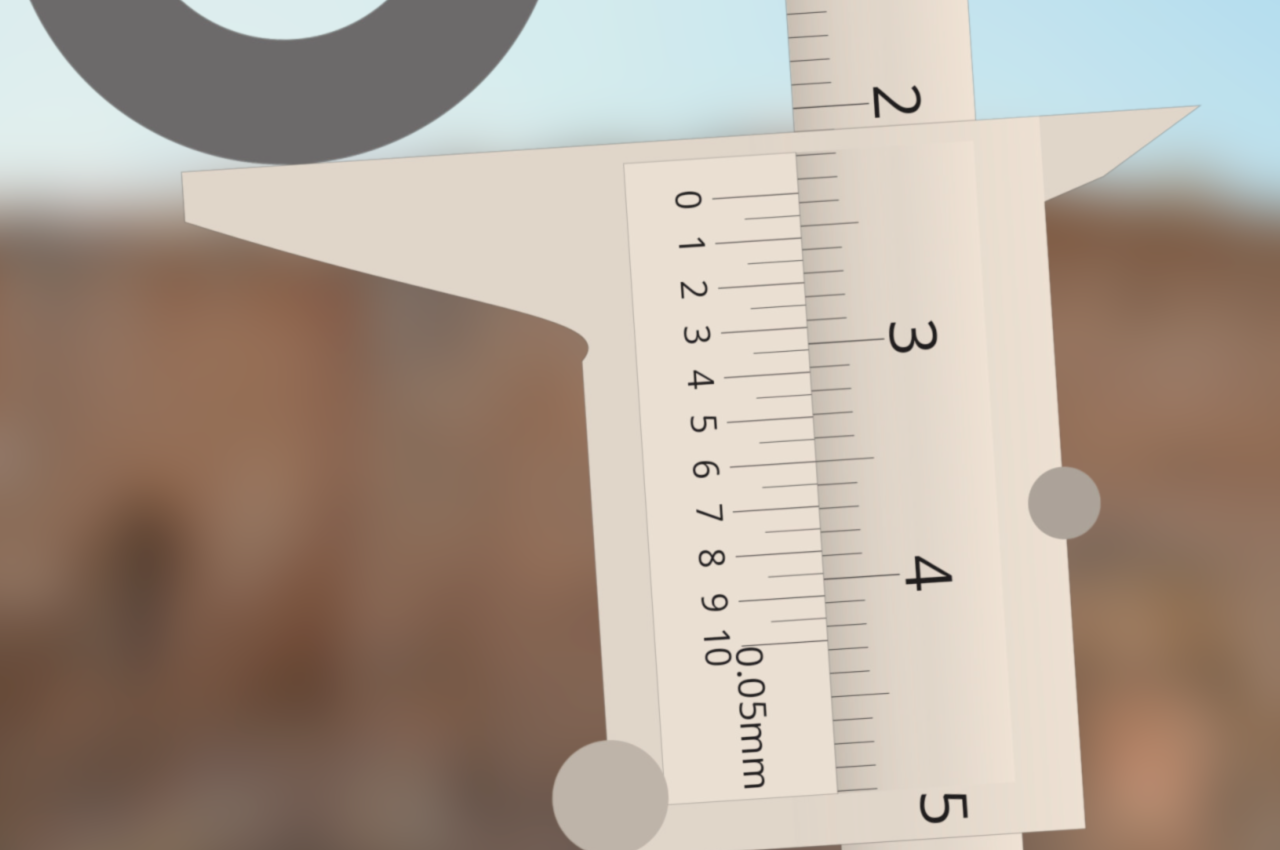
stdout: 23.6 mm
